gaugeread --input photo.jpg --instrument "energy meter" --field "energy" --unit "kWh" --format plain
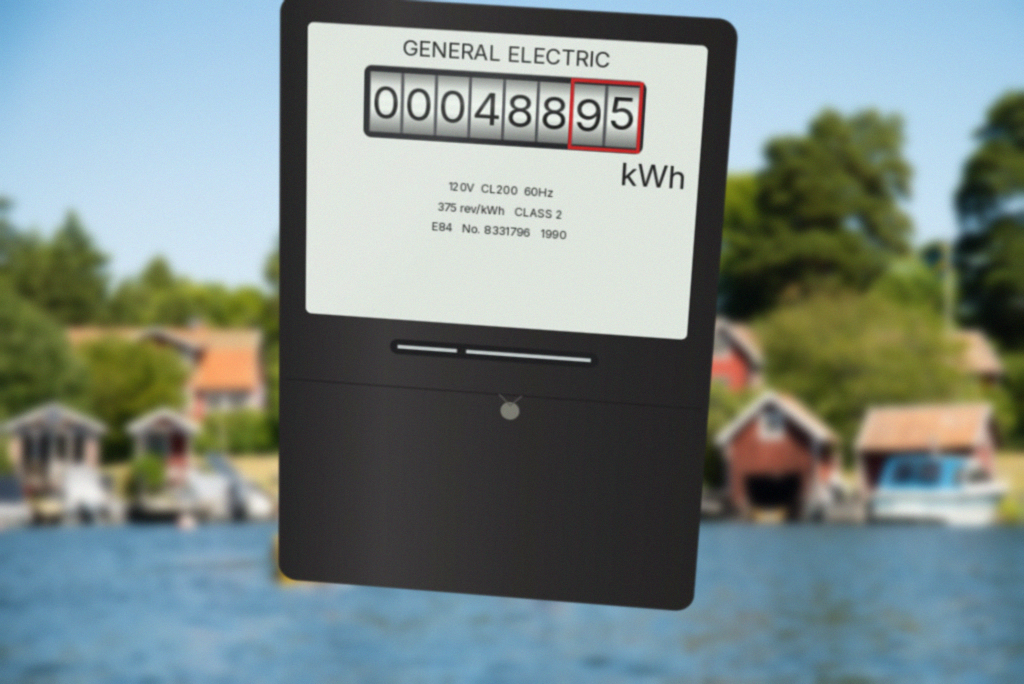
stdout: 488.95 kWh
